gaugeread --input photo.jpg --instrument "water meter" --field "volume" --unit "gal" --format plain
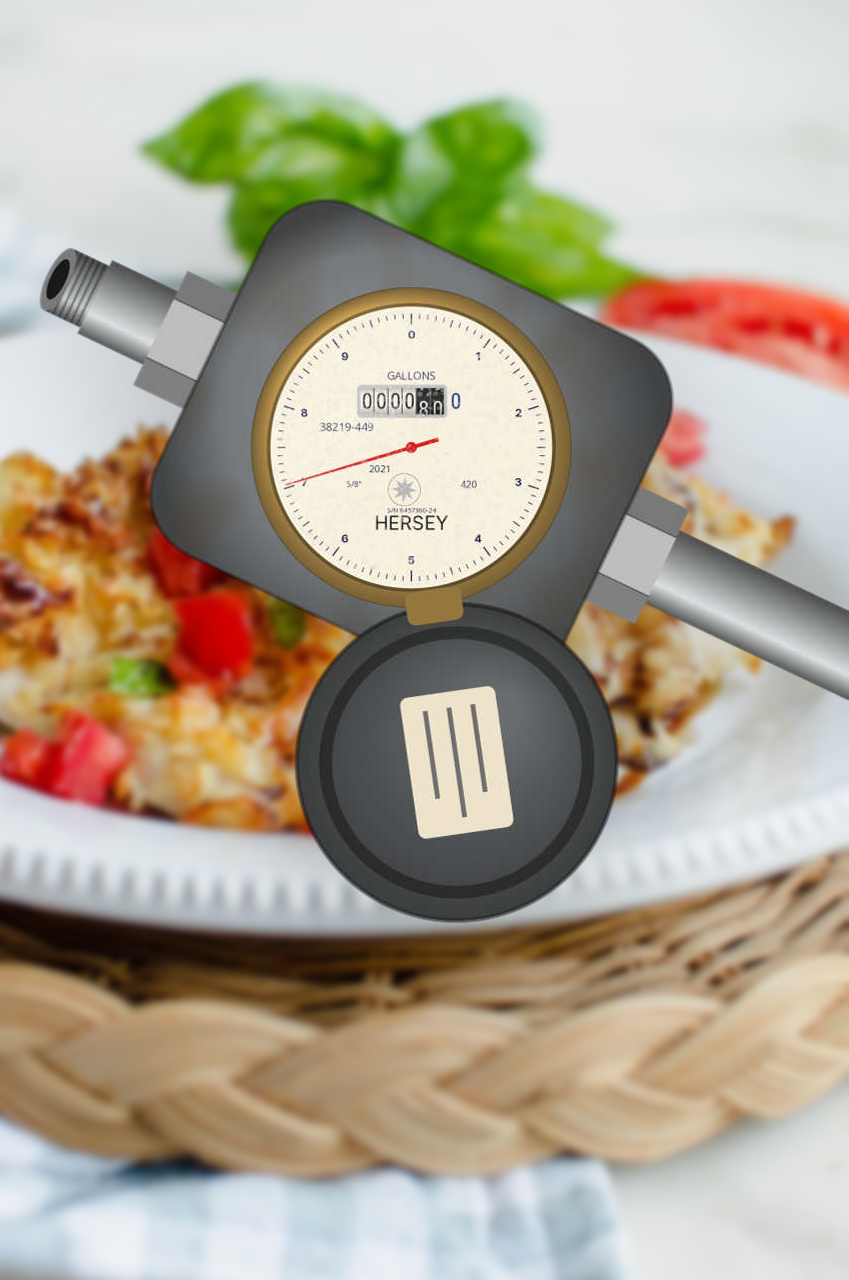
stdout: 797.0 gal
